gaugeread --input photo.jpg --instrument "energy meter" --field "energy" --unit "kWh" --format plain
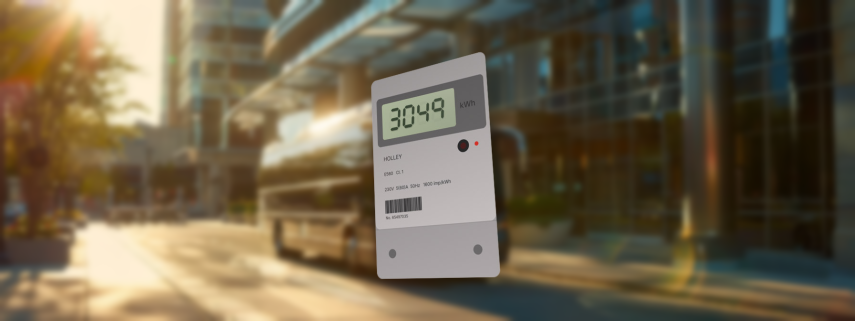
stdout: 3049 kWh
